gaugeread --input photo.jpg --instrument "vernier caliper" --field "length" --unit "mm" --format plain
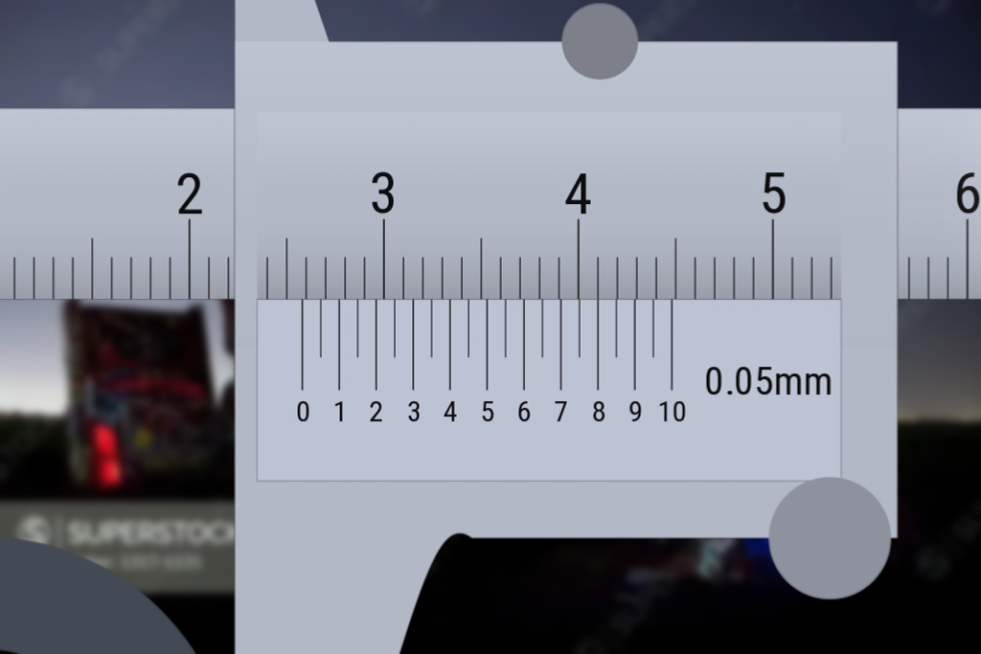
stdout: 25.8 mm
